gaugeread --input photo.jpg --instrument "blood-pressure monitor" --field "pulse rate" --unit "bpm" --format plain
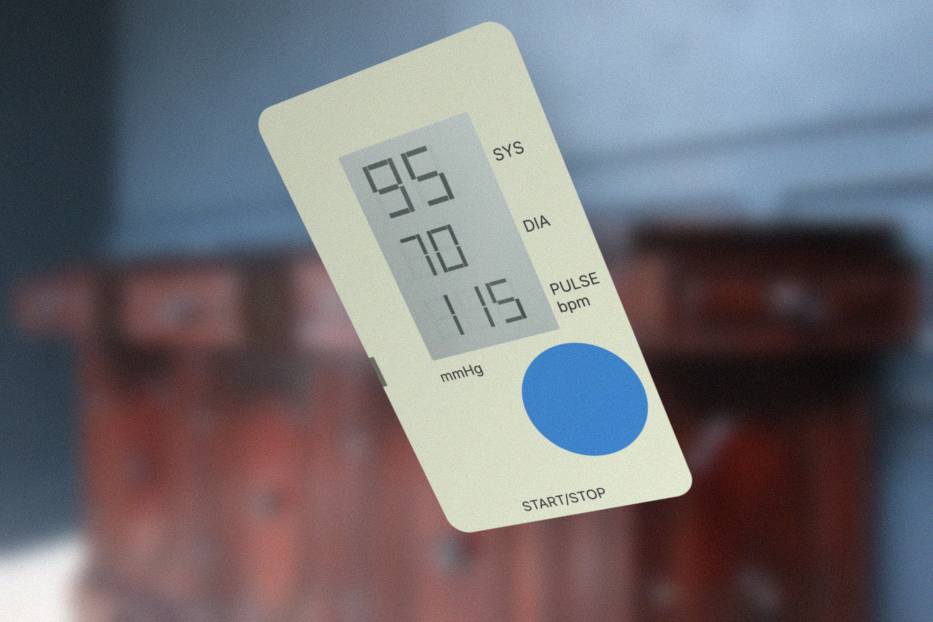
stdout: 115 bpm
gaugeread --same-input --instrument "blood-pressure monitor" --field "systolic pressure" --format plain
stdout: 95 mmHg
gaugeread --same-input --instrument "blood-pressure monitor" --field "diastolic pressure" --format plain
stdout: 70 mmHg
